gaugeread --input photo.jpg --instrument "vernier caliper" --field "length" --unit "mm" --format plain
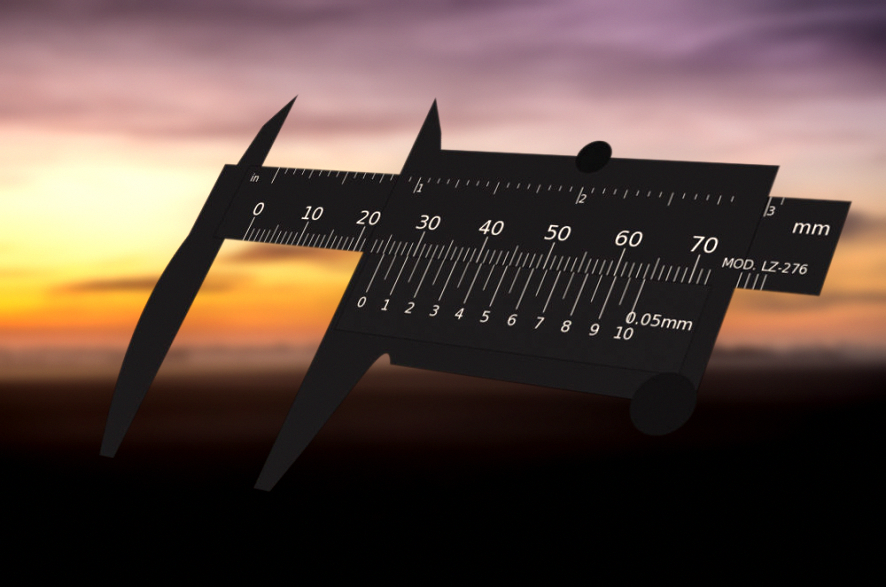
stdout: 25.2 mm
